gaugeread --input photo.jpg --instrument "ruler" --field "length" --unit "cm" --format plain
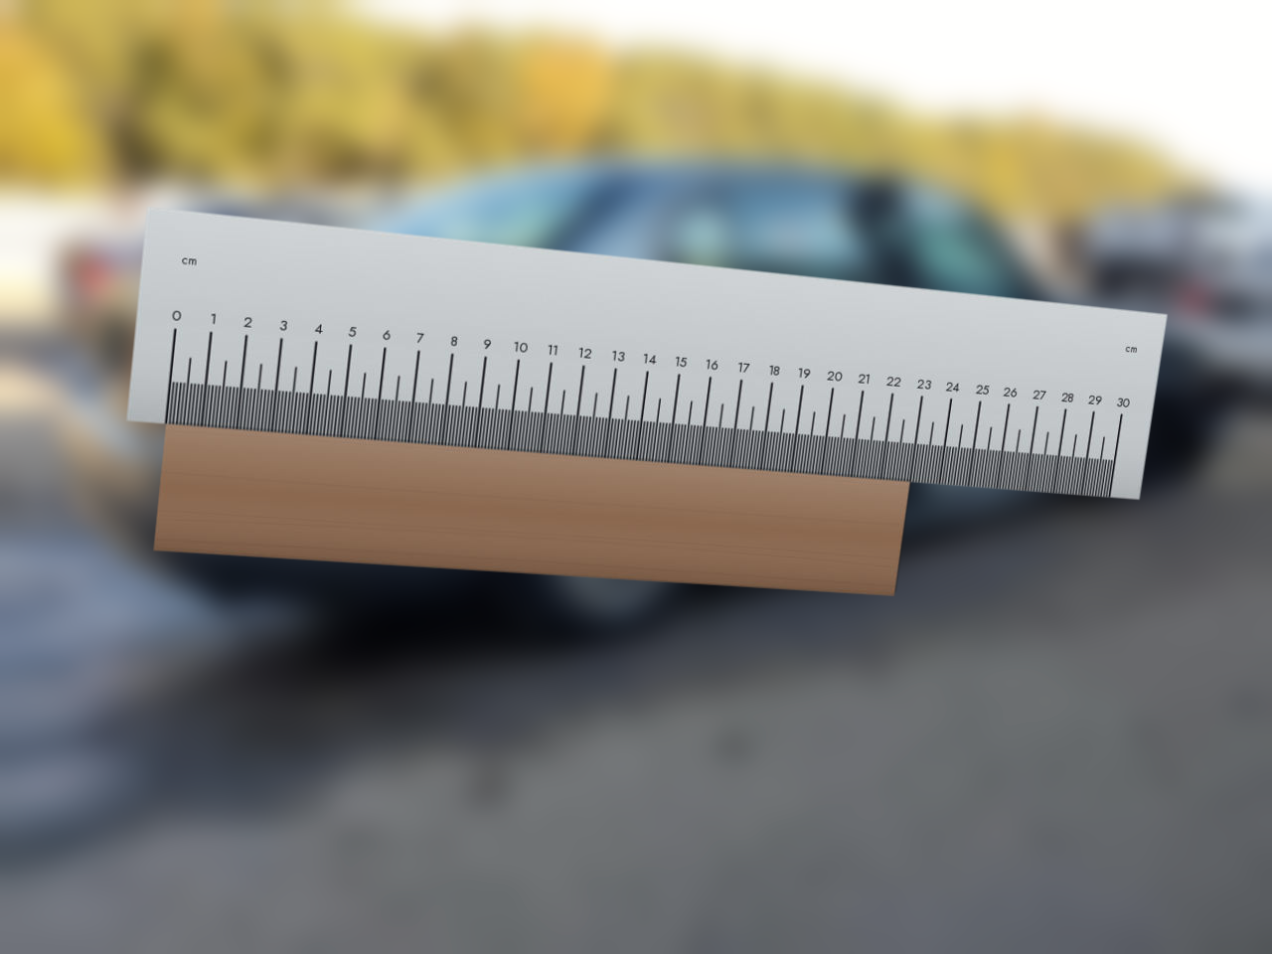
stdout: 23 cm
